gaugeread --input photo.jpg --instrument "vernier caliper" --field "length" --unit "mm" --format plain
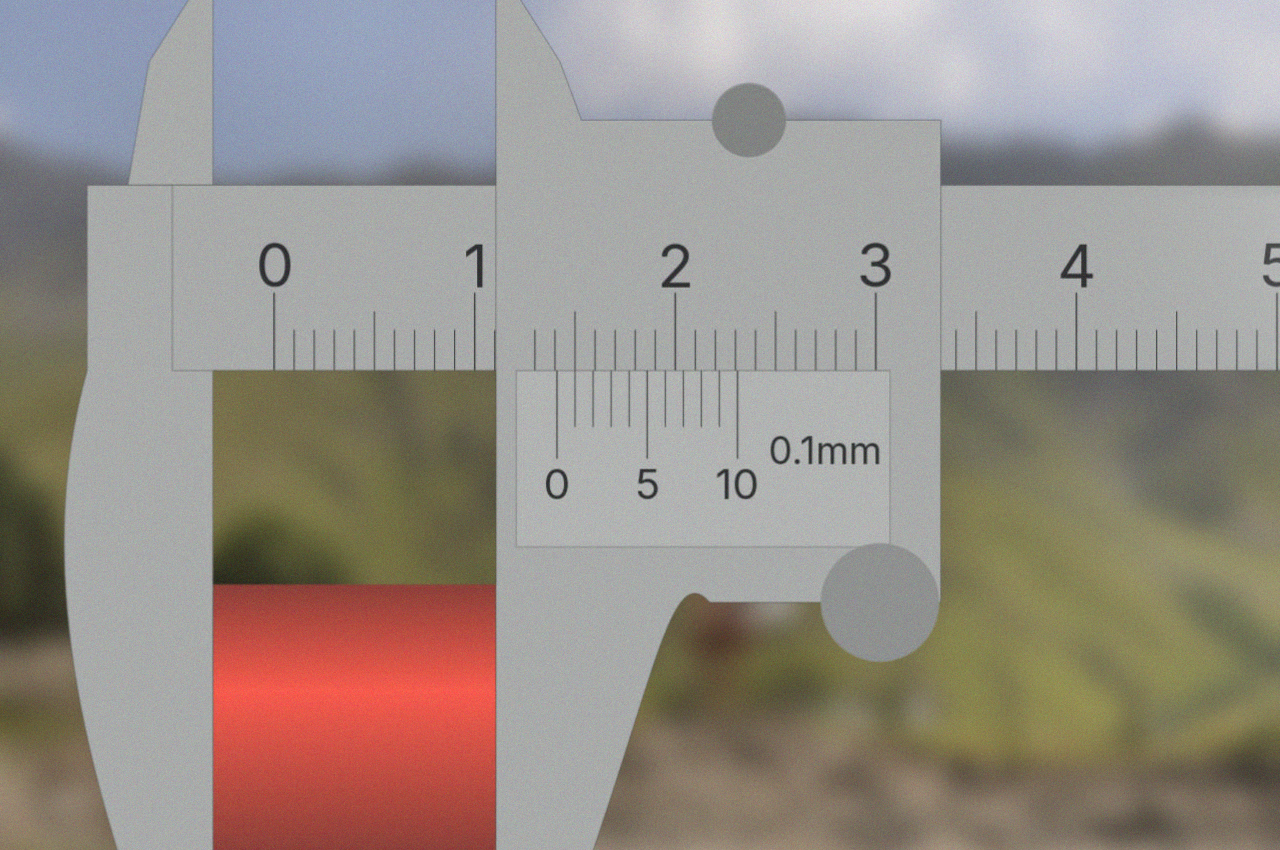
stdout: 14.1 mm
